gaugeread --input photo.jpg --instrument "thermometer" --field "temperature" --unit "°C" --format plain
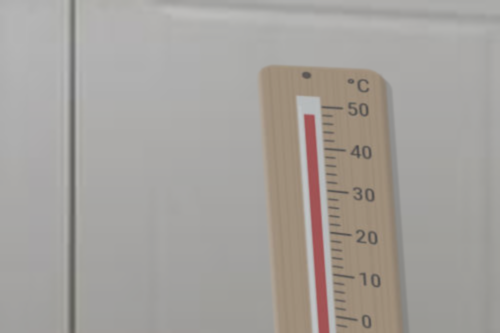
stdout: 48 °C
